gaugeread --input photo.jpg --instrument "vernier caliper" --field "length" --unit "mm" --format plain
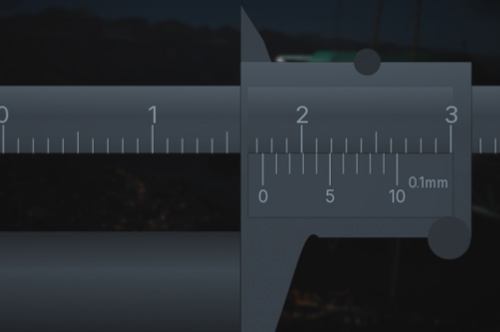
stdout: 17.4 mm
